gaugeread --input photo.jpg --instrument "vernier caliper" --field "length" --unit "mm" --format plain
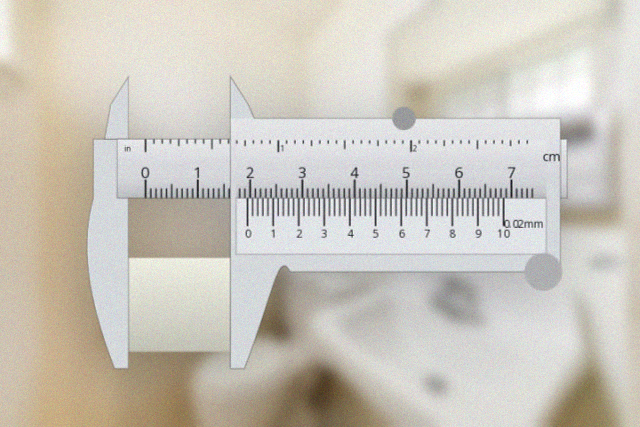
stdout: 19.5 mm
